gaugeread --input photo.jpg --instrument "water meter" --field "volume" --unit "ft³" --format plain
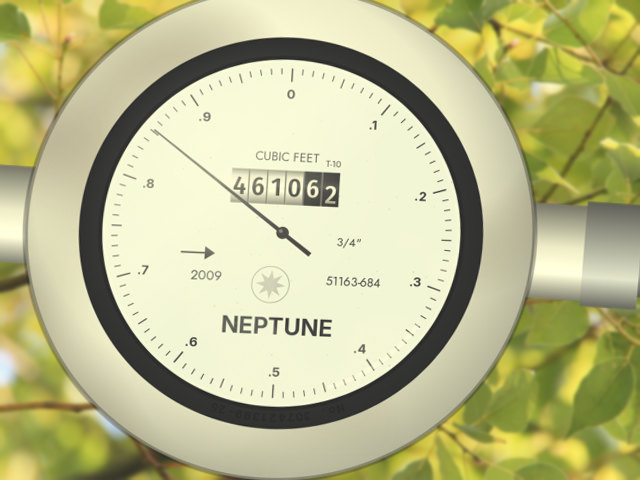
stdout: 461061.85 ft³
